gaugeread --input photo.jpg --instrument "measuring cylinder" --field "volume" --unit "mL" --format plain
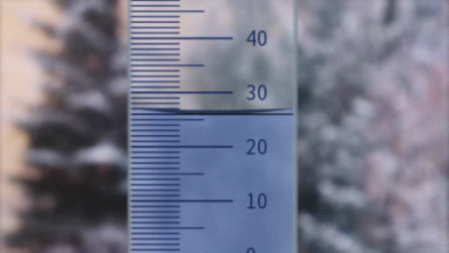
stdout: 26 mL
